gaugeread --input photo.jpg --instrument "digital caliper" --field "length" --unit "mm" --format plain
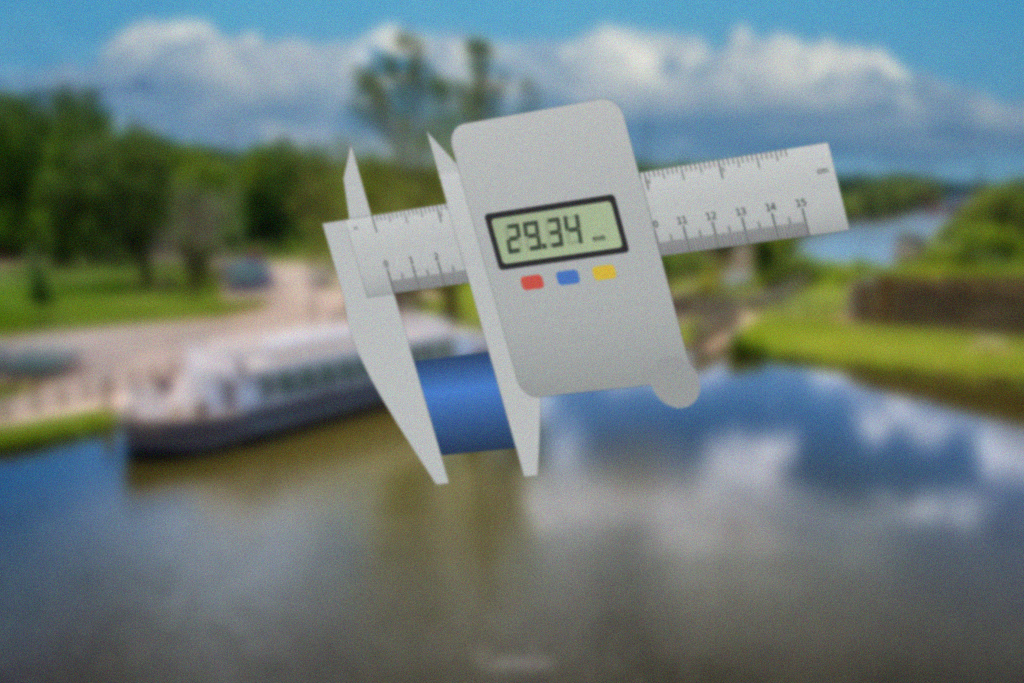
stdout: 29.34 mm
